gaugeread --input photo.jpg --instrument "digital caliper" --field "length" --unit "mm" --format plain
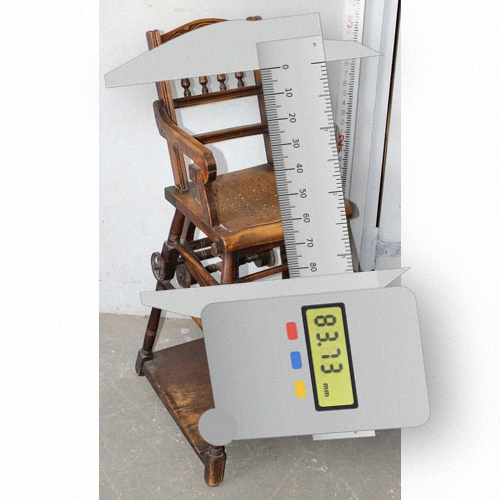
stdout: 83.73 mm
